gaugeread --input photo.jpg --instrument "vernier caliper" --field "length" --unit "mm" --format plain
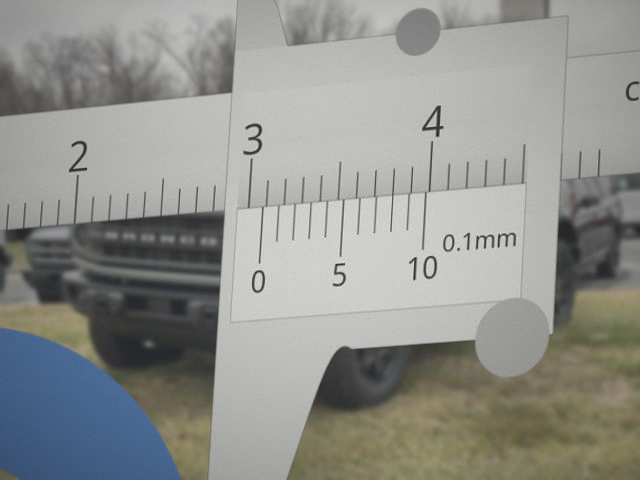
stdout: 30.8 mm
